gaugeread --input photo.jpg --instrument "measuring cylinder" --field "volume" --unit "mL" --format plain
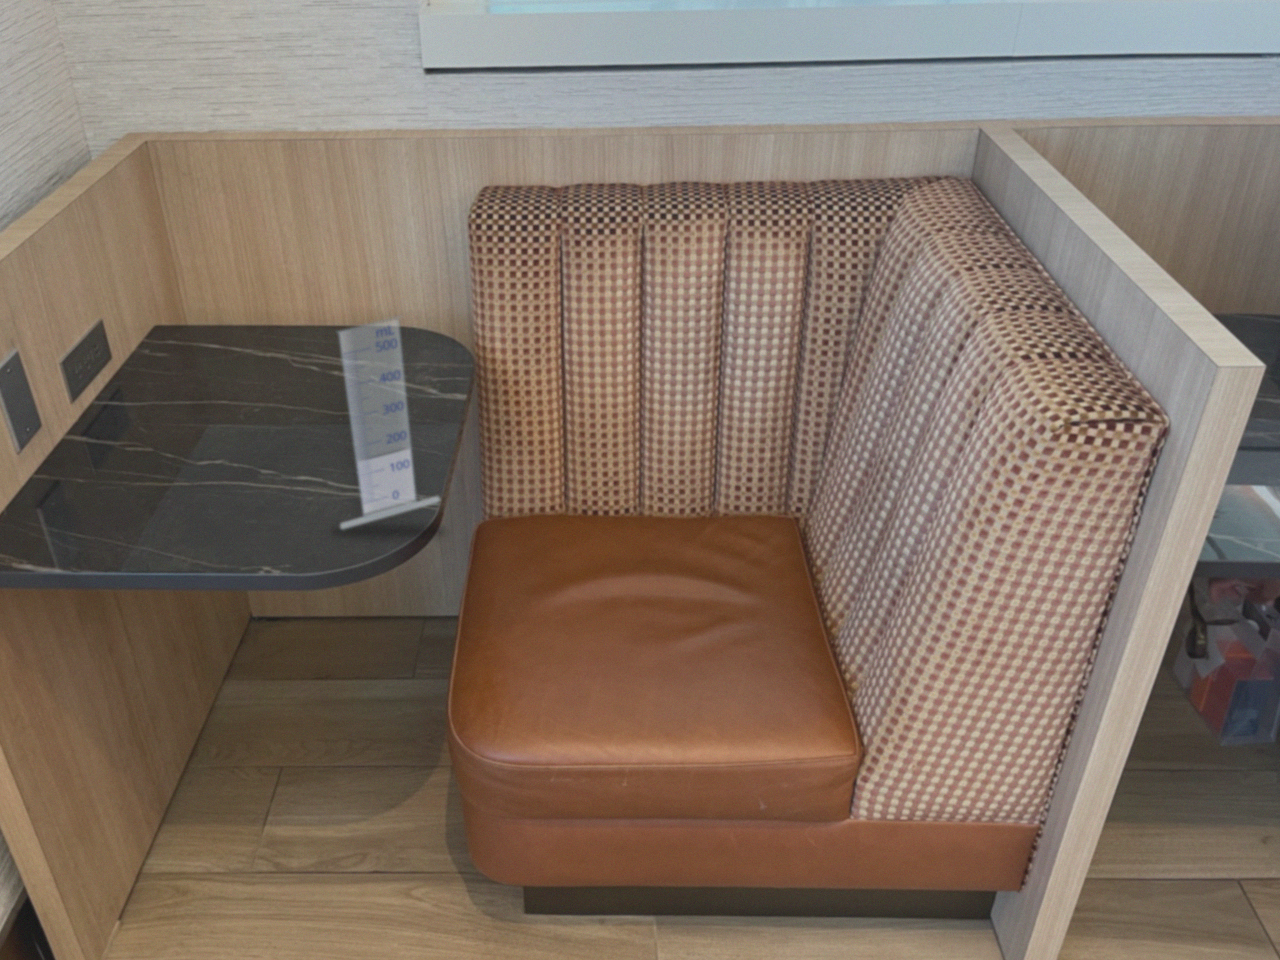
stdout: 150 mL
